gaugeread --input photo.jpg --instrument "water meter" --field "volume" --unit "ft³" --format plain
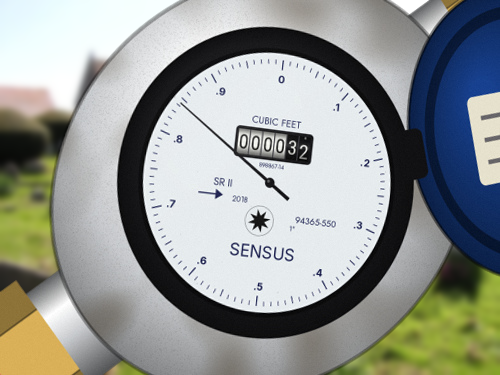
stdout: 31.84 ft³
